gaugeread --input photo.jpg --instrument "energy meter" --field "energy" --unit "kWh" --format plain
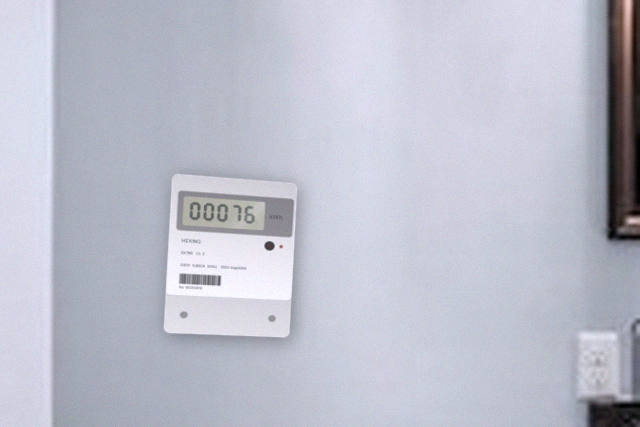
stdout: 76 kWh
